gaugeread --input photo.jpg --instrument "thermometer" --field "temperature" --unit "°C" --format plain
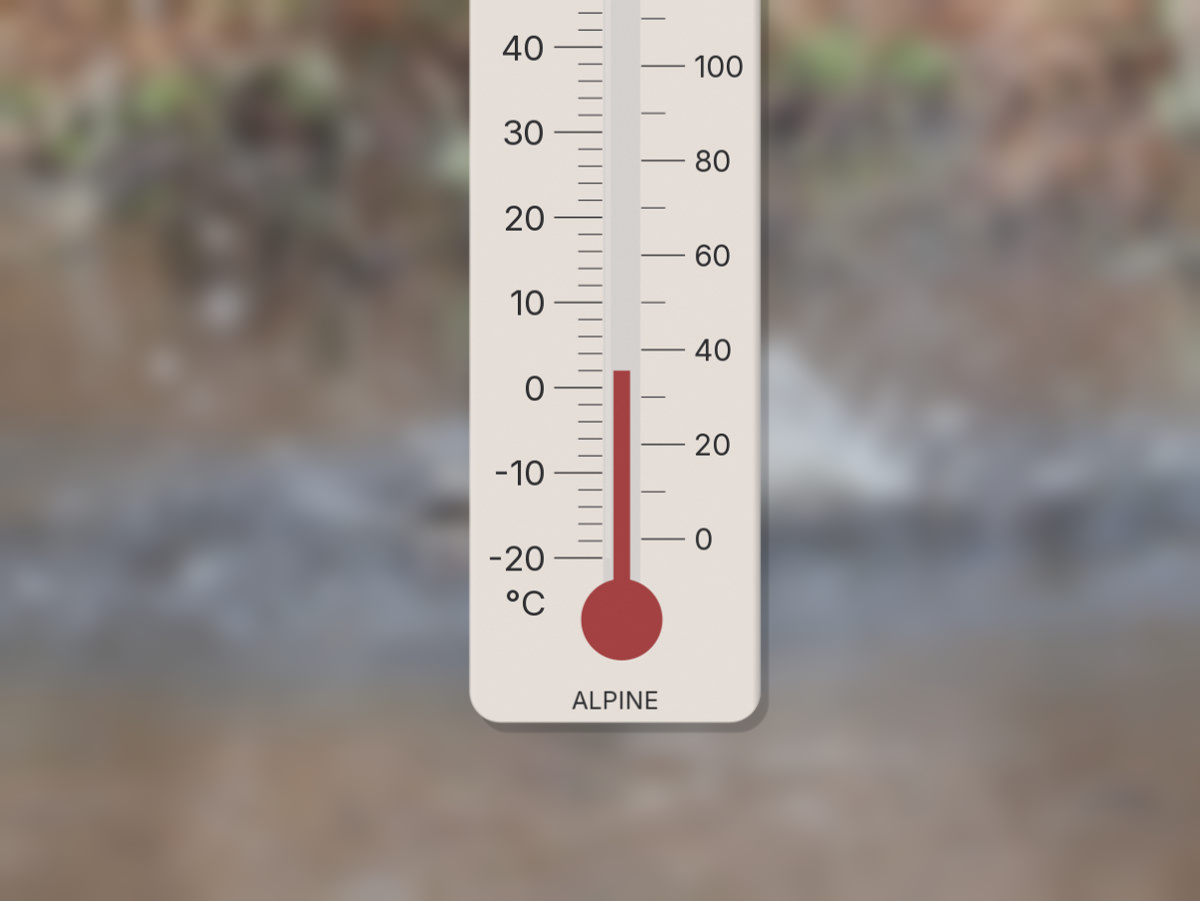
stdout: 2 °C
